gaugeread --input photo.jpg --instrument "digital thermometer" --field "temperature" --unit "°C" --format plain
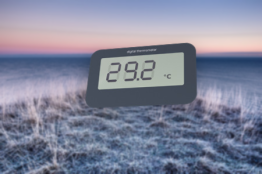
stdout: 29.2 °C
